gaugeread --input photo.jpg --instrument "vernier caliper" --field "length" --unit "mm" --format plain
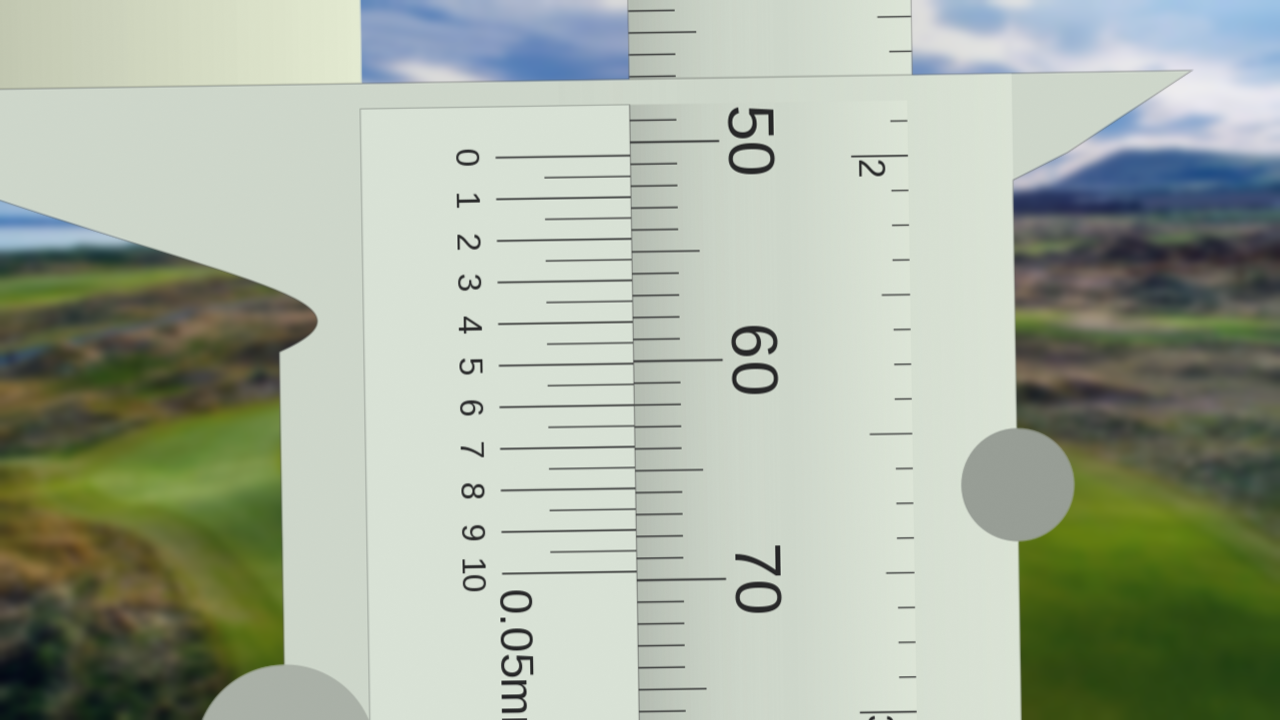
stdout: 50.6 mm
